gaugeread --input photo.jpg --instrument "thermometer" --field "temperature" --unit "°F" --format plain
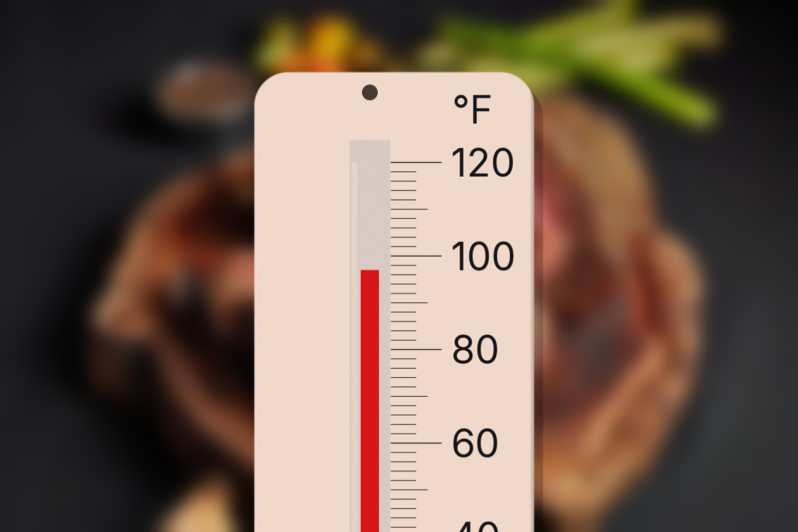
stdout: 97 °F
